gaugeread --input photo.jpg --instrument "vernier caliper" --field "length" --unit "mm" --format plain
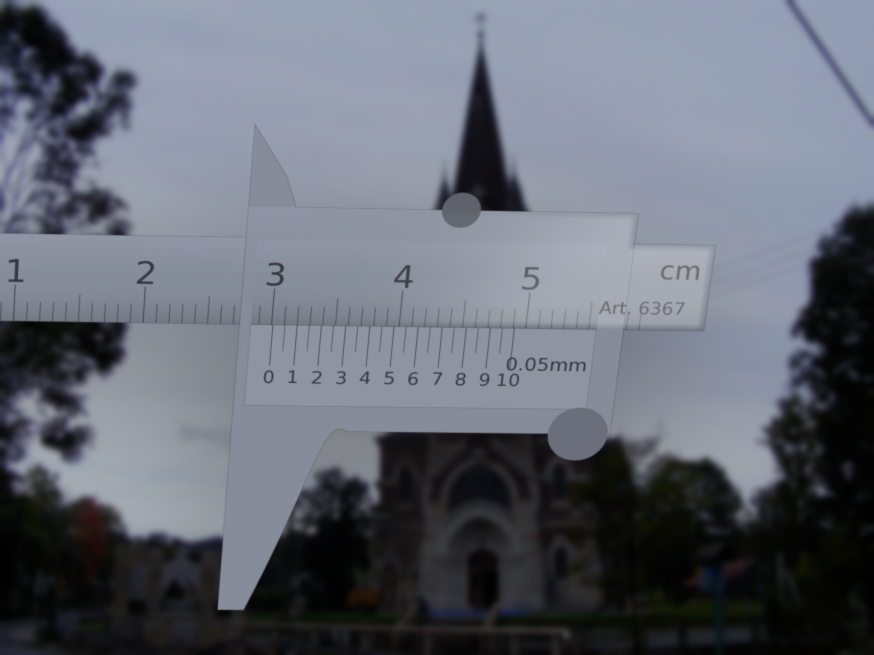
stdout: 30.1 mm
